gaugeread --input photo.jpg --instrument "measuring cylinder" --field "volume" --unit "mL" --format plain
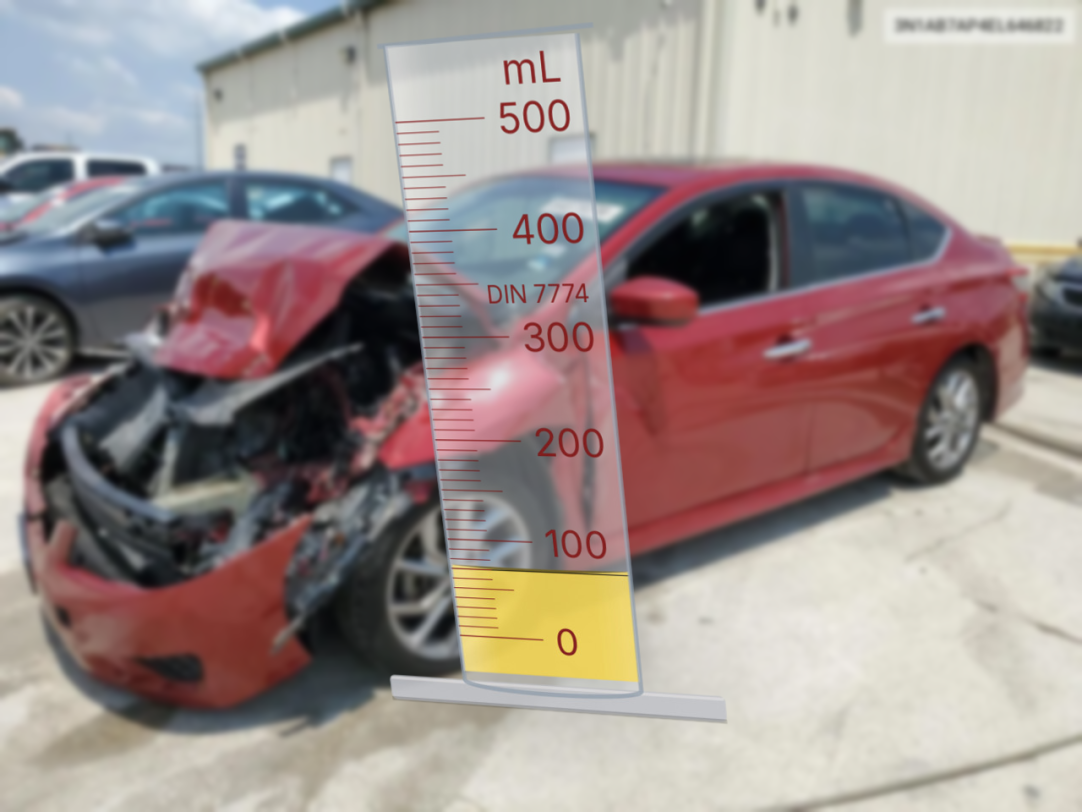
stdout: 70 mL
